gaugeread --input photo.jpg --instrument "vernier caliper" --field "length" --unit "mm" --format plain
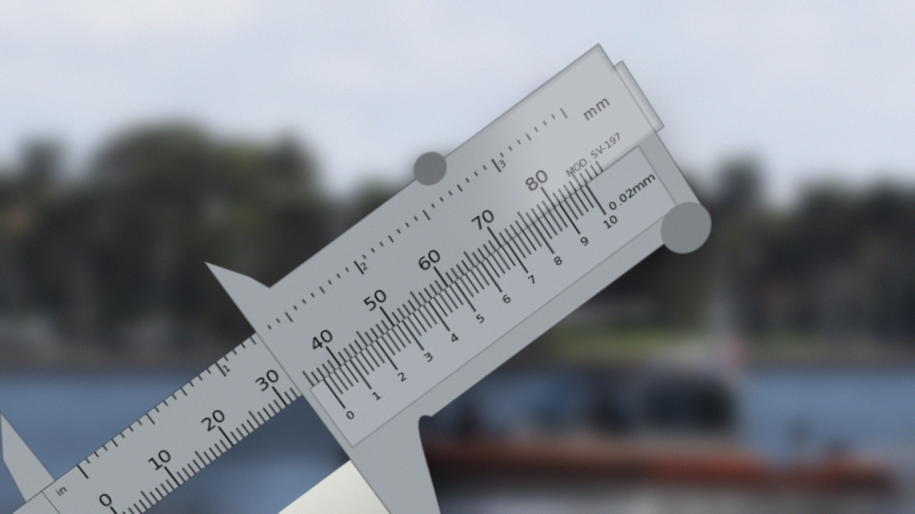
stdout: 36.8 mm
